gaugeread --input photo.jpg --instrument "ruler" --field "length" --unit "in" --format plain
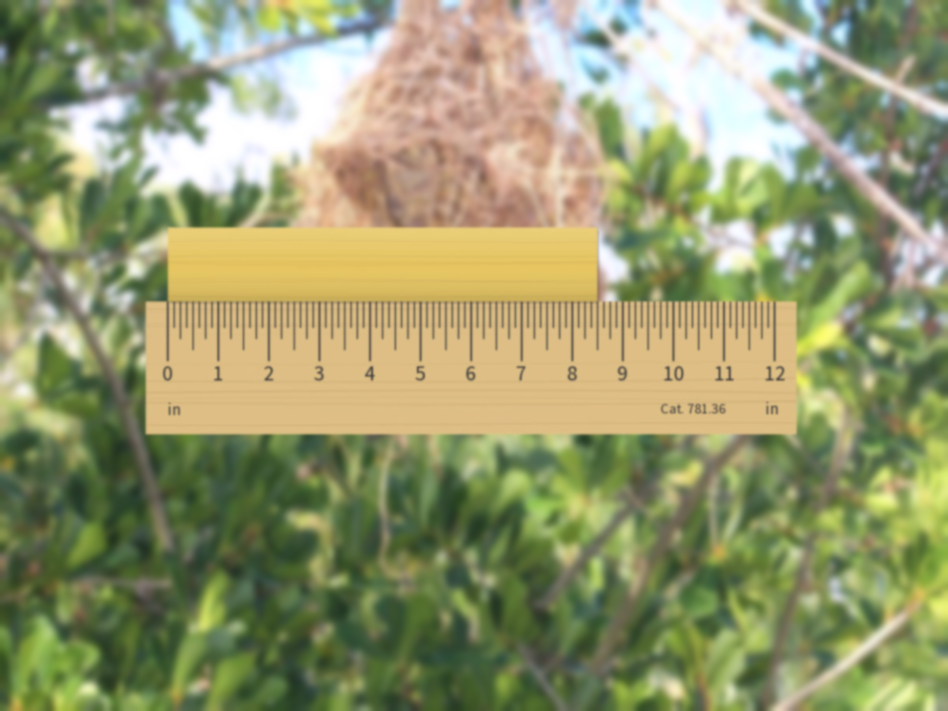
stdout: 8.5 in
